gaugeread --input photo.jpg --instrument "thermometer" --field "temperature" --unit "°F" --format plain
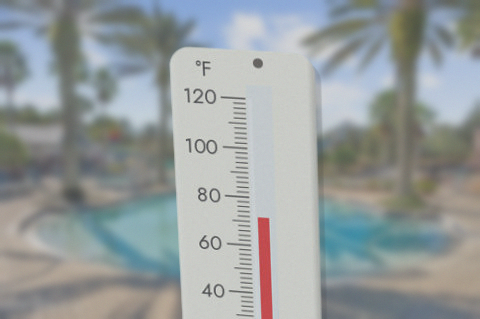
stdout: 72 °F
